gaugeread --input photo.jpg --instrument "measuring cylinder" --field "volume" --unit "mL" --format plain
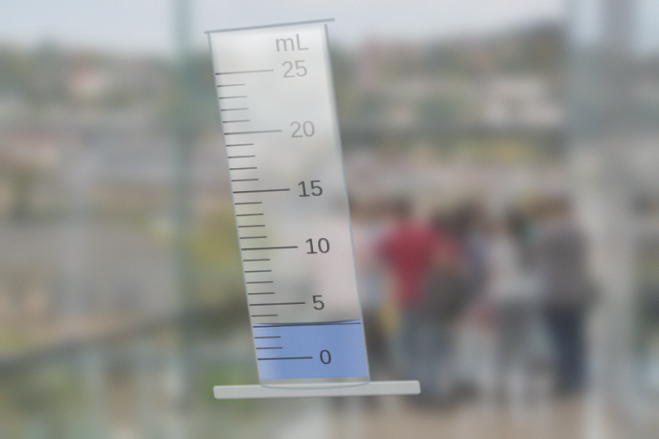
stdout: 3 mL
